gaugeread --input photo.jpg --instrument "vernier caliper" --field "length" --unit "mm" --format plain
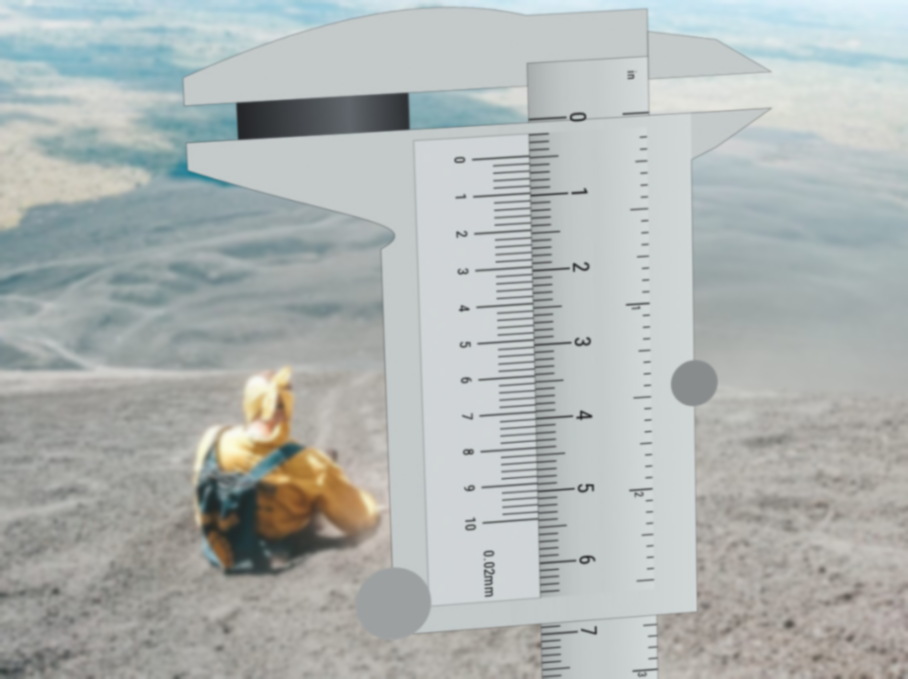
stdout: 4.8 mm
